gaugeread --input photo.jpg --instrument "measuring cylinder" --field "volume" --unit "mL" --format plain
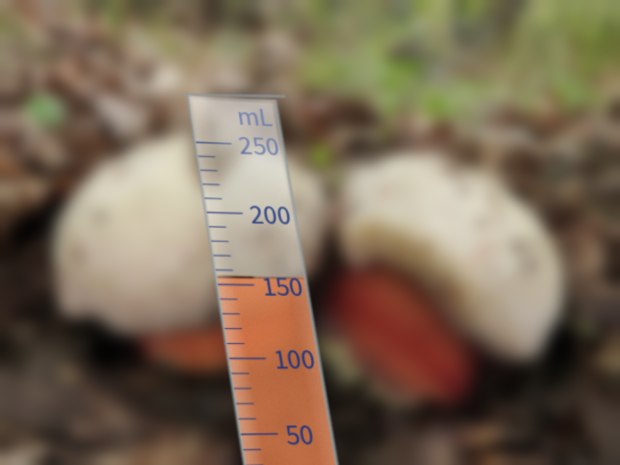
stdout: 155 mL
